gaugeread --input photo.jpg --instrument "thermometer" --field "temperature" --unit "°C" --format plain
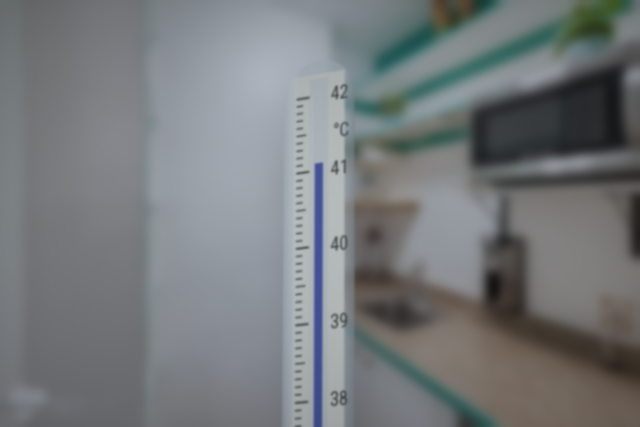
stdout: 41.1 °C
